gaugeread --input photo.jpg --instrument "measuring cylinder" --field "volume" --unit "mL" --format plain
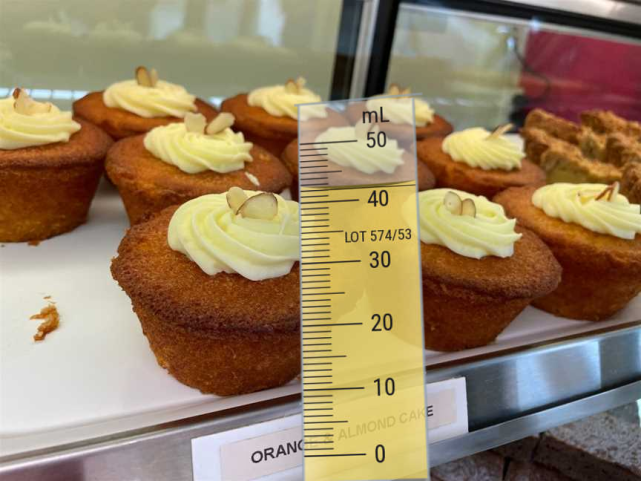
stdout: 42 mL
